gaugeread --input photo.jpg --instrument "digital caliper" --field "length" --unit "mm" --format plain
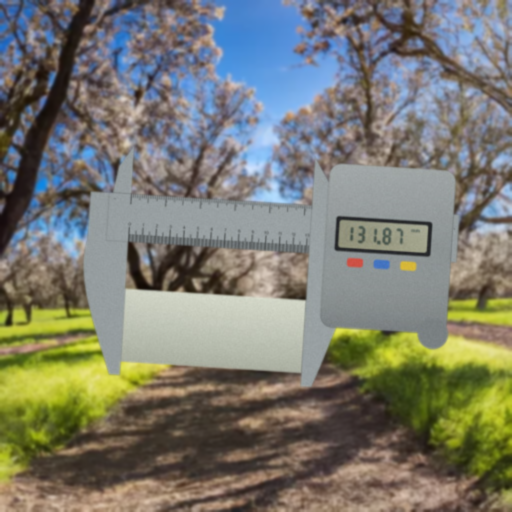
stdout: 131.87 mm
